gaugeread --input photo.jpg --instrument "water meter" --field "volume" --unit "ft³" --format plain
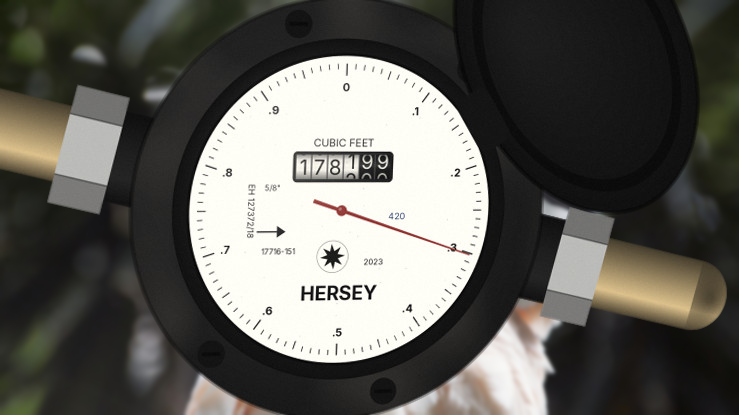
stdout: 178199.30 ft³
